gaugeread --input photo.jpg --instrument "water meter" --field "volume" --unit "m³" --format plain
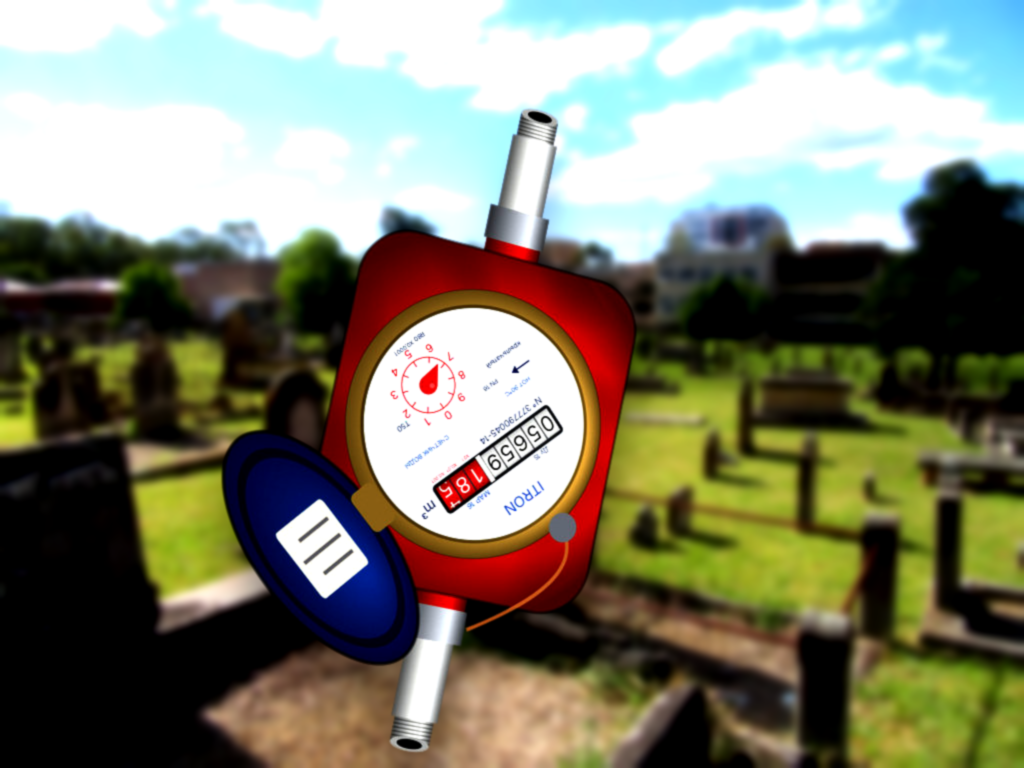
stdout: 5659.1846 m³
